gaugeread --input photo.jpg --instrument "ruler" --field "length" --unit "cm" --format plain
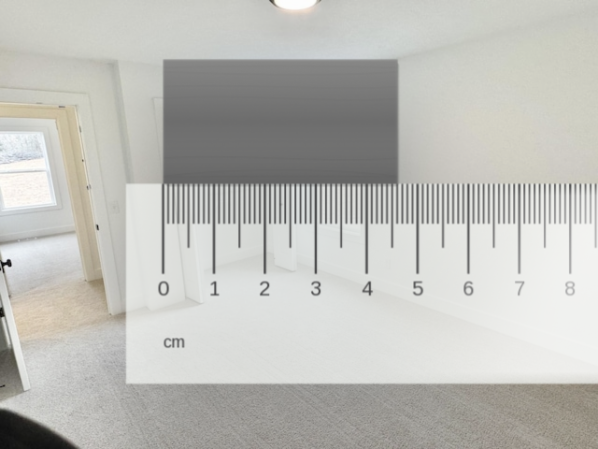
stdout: 4.6 cm
